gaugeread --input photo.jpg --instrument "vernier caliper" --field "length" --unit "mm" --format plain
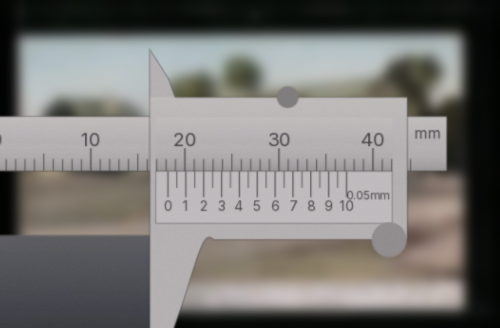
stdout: 18.2 mm
